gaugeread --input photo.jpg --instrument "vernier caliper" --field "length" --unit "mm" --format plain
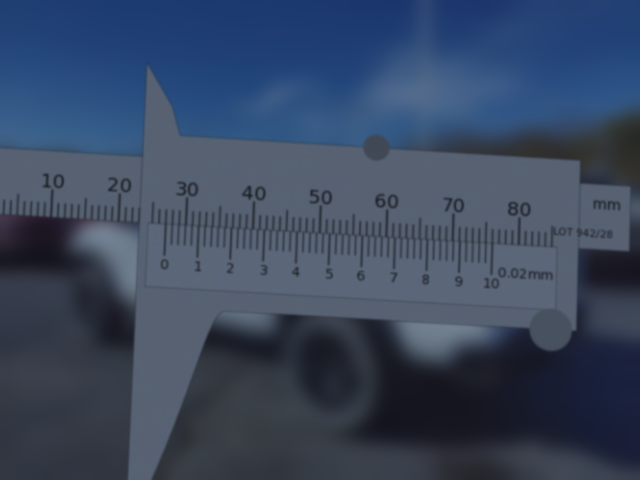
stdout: 27.0 mm
